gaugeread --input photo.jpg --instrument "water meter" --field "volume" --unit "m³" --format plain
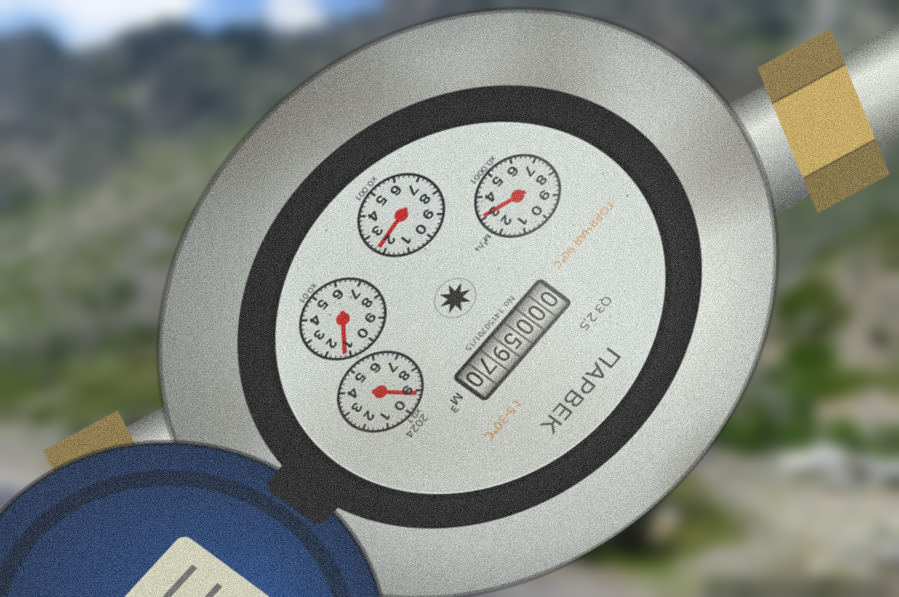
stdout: 5969.9123 m³
